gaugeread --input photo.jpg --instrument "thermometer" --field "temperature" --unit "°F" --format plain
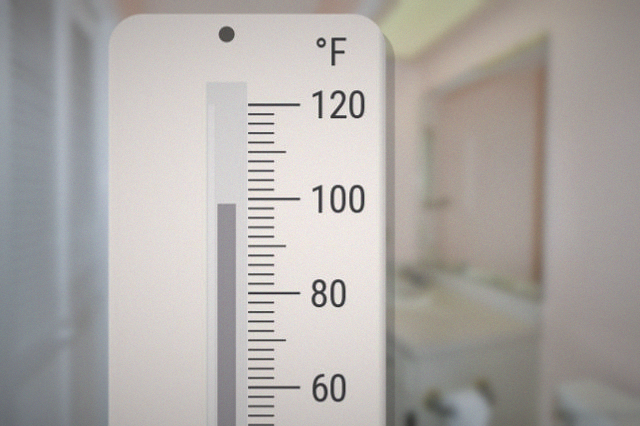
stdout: 99 °F
